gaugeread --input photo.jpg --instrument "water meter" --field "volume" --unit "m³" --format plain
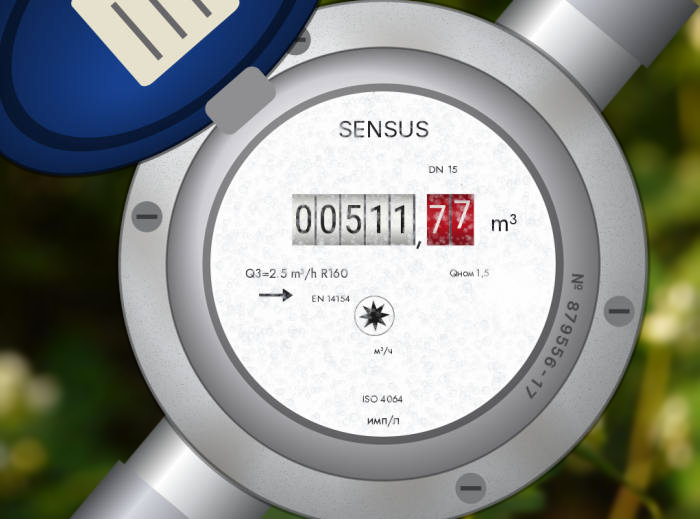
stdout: 511.77 m³
